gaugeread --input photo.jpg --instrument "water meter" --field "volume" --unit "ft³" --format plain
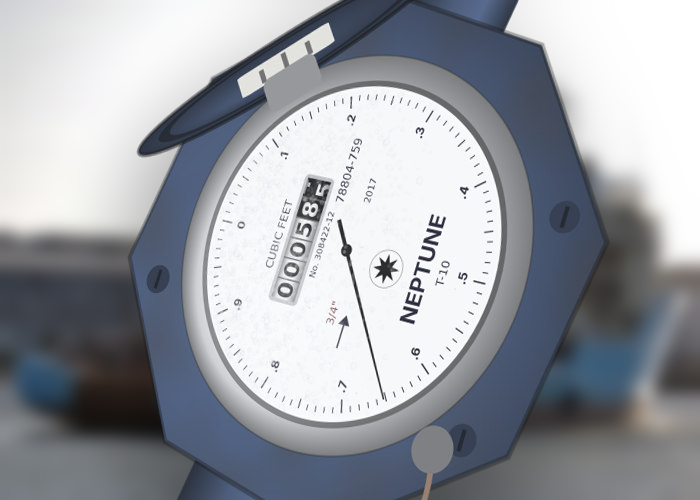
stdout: 584.65 ft³
